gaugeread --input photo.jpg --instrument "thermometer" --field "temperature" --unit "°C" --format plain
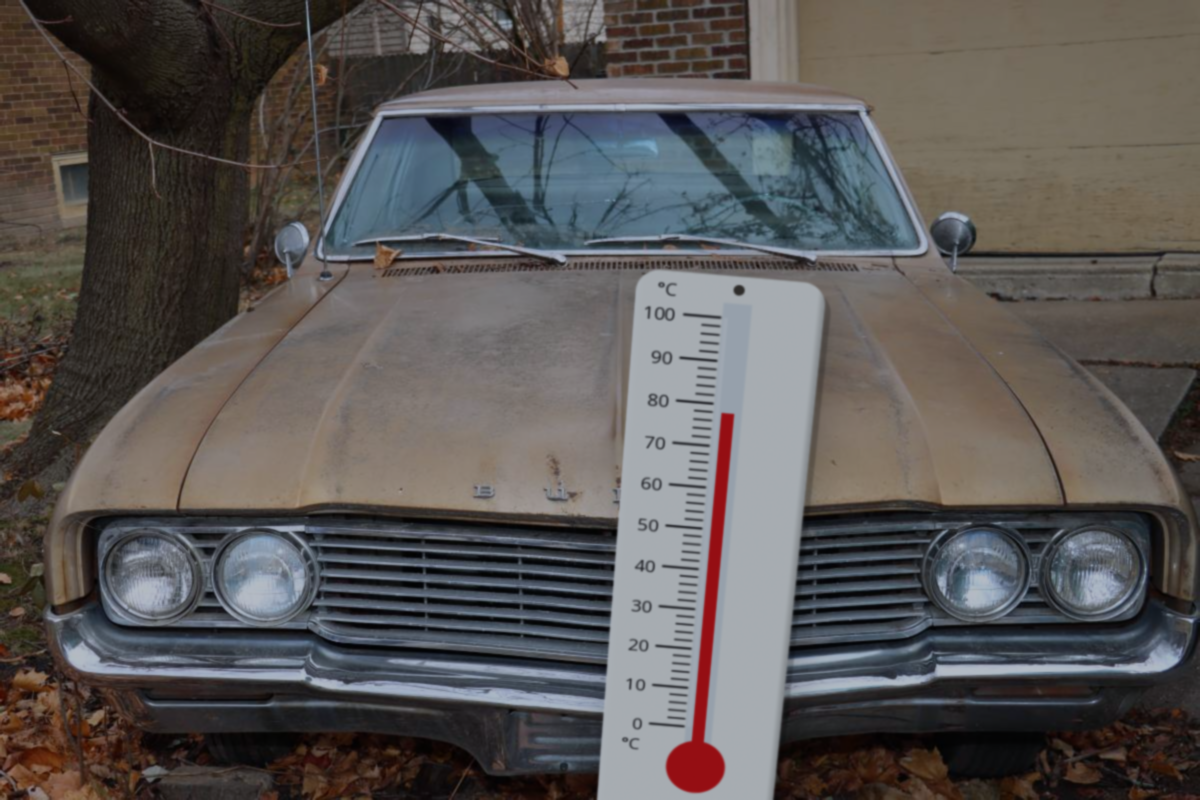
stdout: 78 °C
